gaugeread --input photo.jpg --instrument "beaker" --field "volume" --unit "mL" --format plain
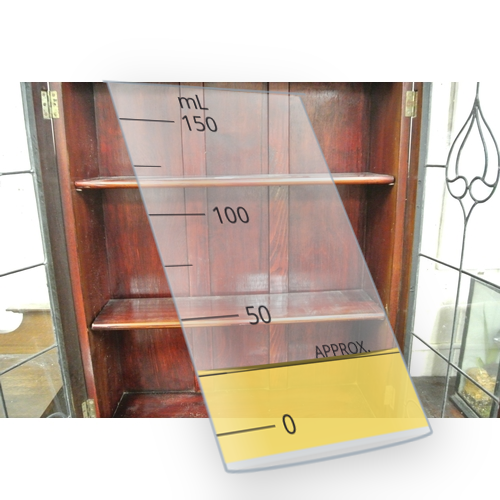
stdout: 25 mL
